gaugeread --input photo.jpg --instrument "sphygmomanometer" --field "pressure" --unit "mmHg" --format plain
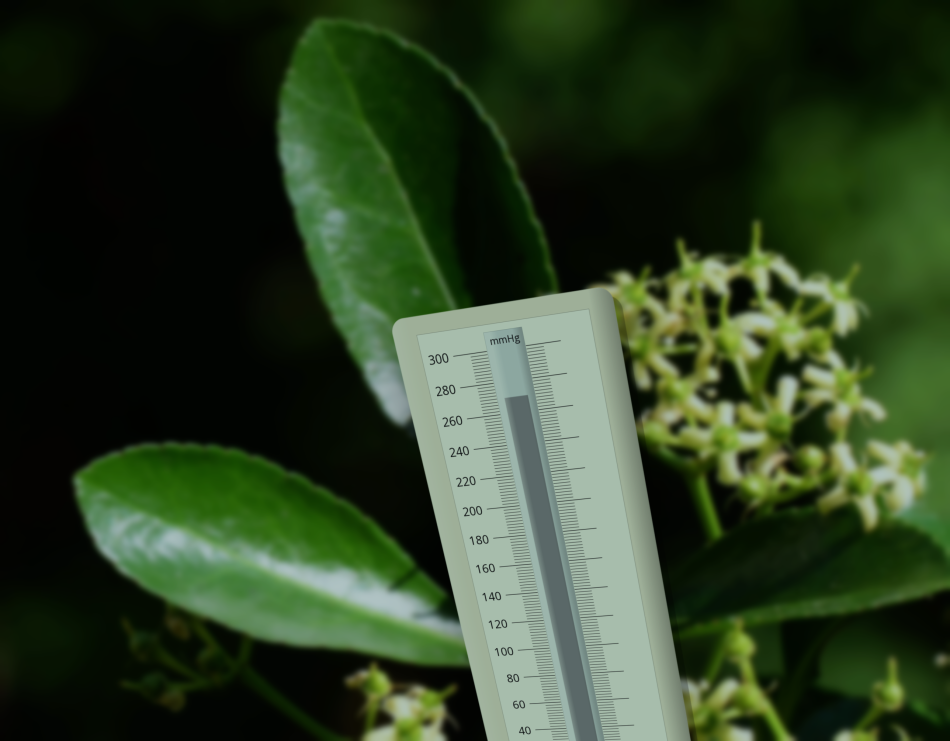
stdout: 270 mmHg
